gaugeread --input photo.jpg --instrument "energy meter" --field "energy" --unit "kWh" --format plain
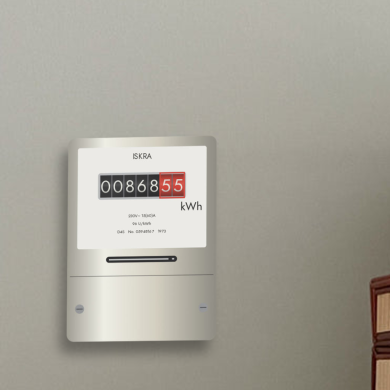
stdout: 868.55 kWh
